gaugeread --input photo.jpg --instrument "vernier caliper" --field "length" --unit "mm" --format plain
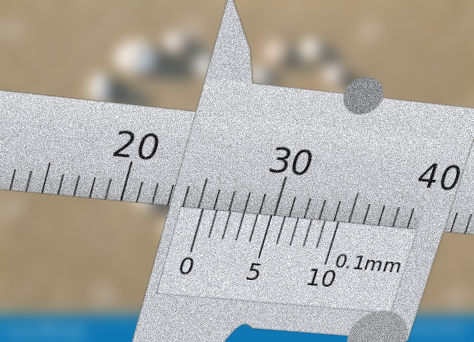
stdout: 25.3 mm
